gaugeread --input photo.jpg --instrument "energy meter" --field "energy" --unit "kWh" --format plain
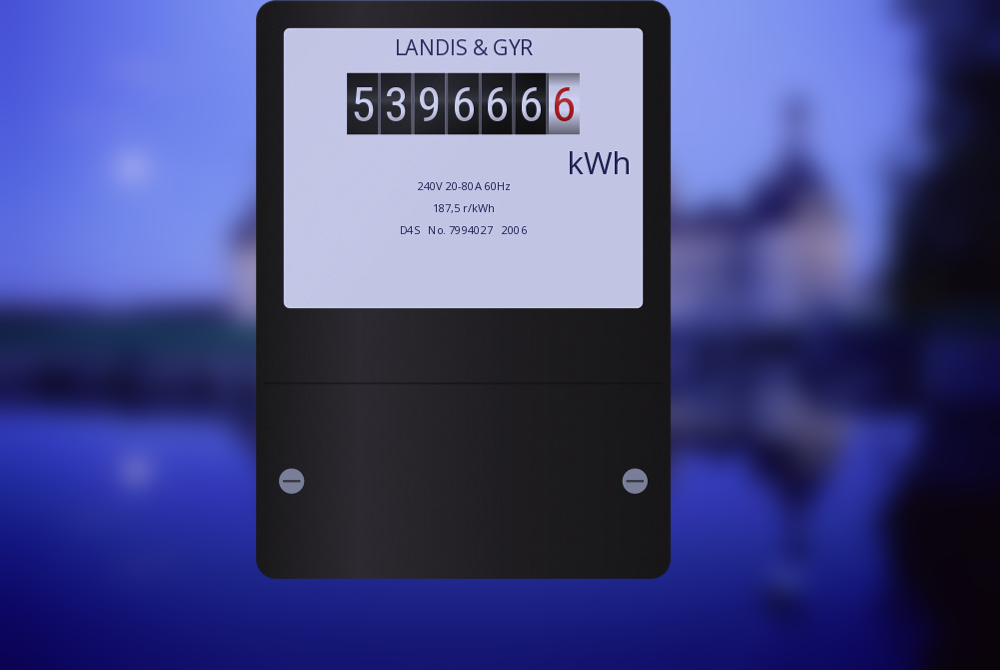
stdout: 539666.6 kWh
